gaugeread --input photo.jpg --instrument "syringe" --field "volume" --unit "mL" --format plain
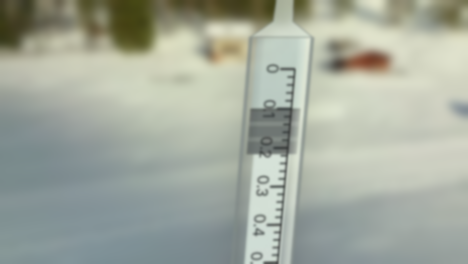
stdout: 0.1 mL
